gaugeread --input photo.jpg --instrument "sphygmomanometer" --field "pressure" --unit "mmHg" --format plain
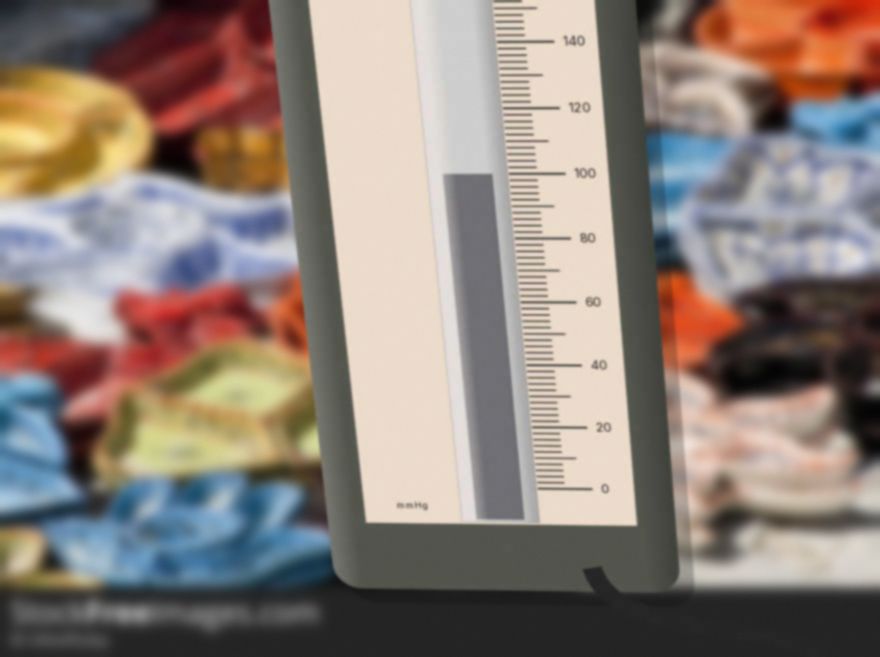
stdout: 100 mmHg
